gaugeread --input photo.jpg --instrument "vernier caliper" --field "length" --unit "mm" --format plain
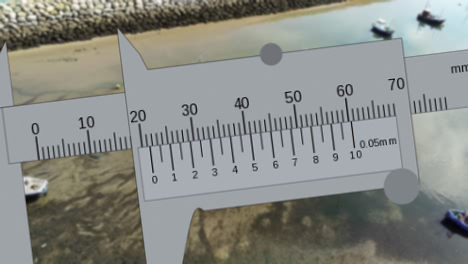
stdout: 21.5 mm
